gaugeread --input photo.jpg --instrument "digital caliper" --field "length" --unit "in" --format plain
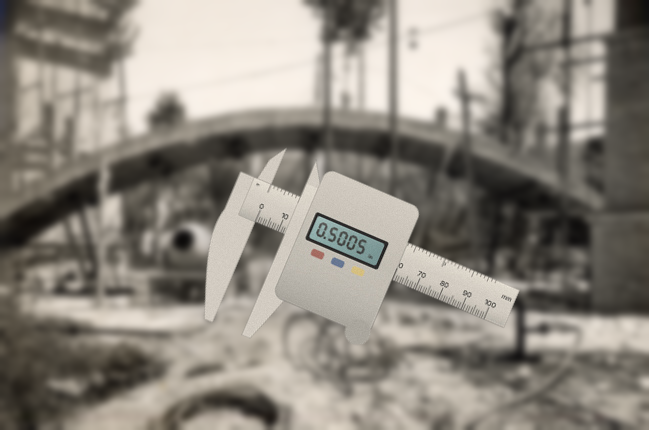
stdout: 0.5005 in
